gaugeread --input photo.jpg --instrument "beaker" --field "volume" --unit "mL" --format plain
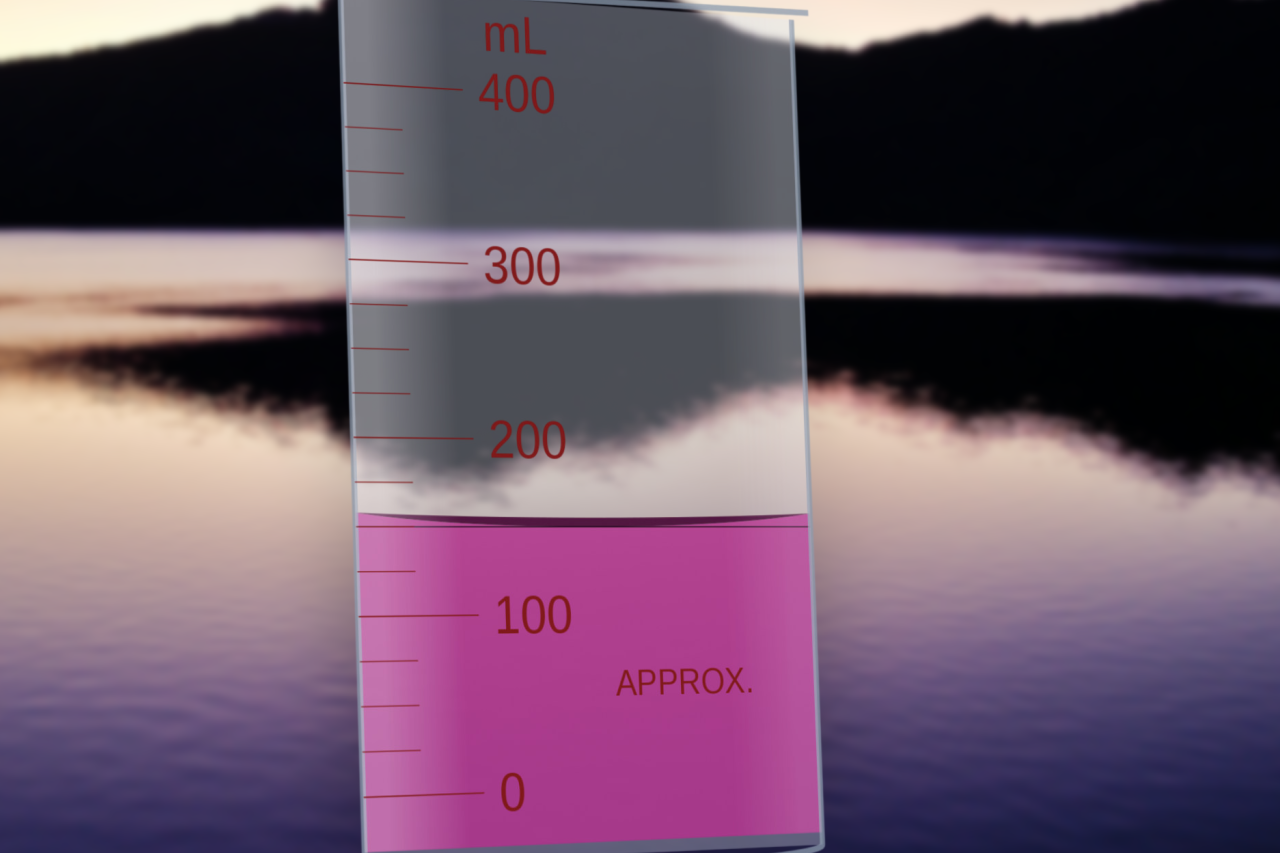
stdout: 150 mL
